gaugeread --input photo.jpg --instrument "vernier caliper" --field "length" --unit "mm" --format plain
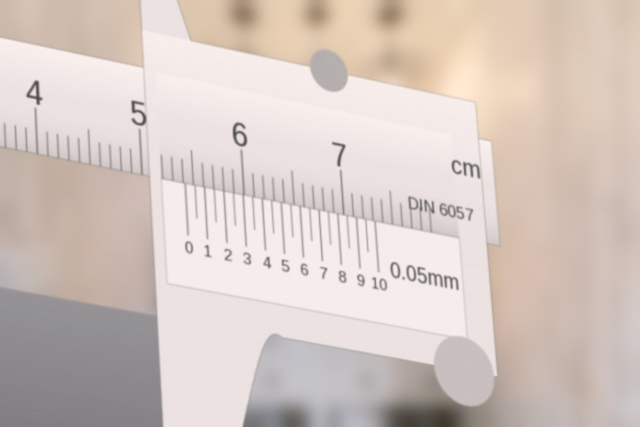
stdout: 54.2 mm
